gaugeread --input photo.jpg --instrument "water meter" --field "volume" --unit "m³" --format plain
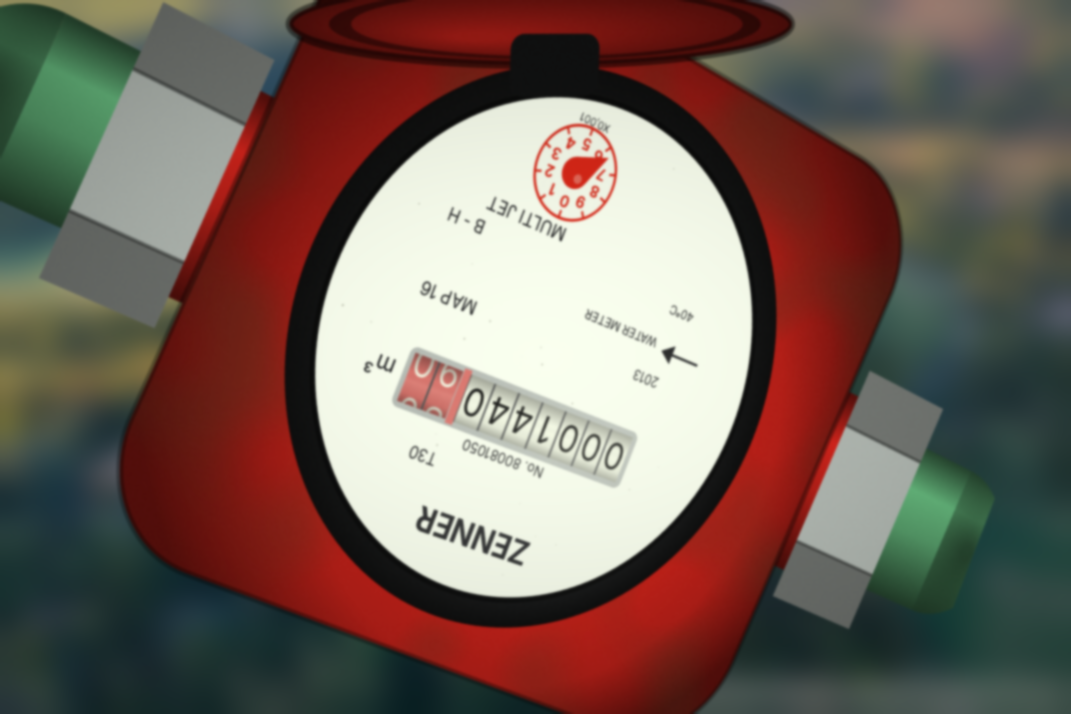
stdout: 1440.896 m³
